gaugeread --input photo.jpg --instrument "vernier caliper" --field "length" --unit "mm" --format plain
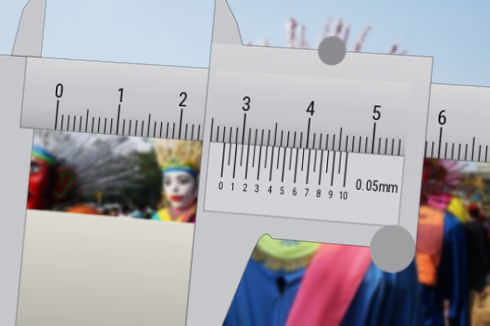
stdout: 27.2 mm
